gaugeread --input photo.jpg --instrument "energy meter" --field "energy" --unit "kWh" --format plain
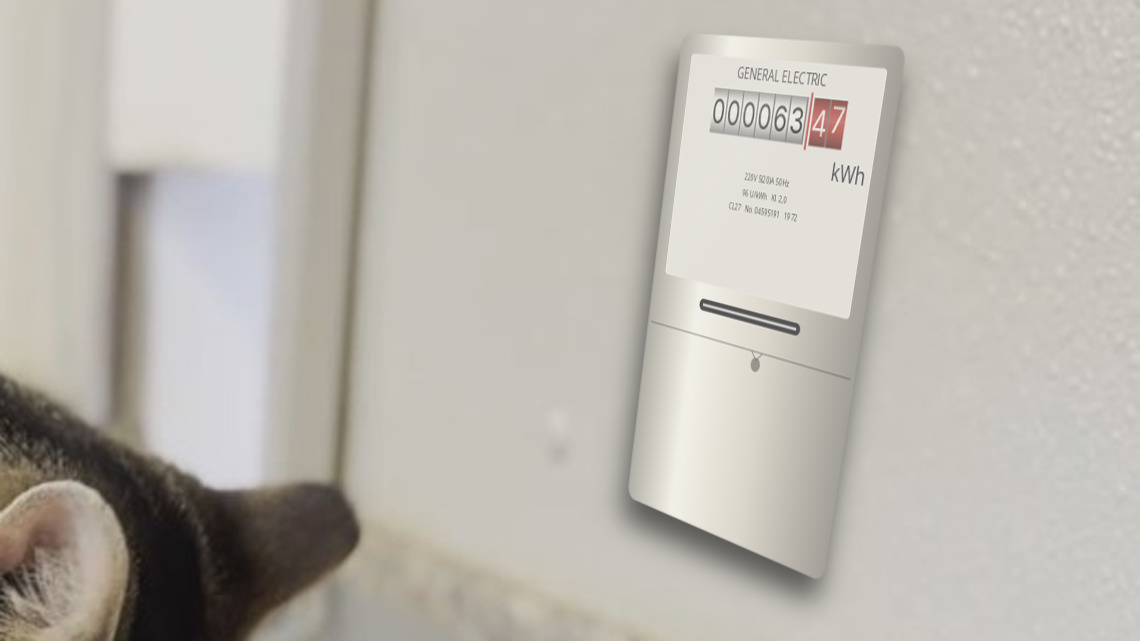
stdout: 63.47 kWh
